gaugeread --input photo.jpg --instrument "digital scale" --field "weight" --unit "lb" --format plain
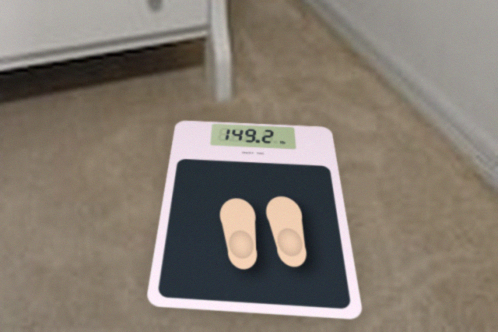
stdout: 149.2 lb
